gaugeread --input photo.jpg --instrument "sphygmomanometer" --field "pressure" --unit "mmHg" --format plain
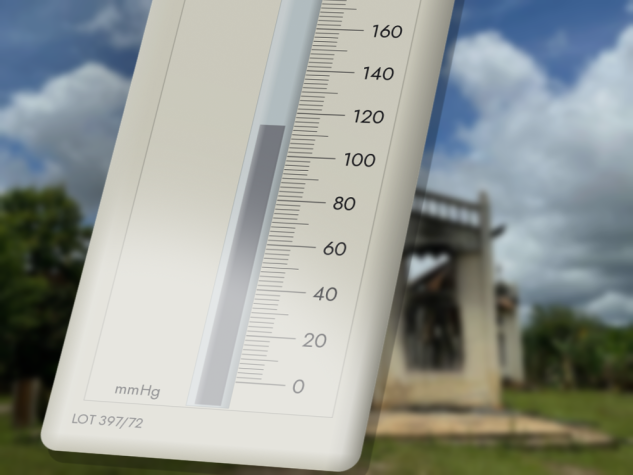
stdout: 114 mmHg
